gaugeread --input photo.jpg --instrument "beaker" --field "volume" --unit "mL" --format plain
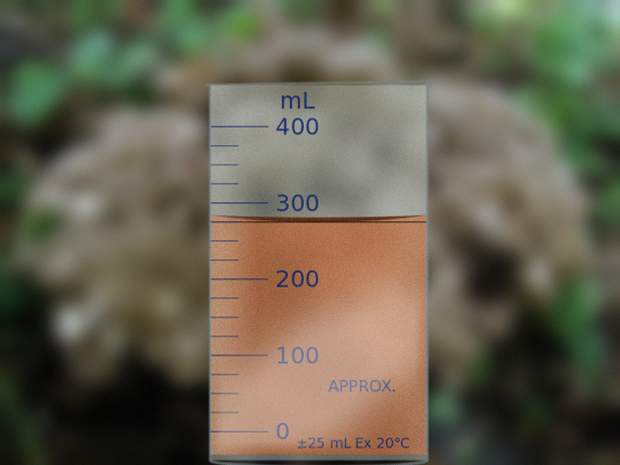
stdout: 275 mL
